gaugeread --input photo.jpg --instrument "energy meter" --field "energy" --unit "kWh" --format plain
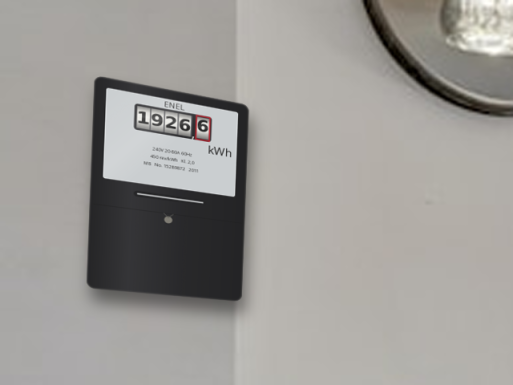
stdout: 1926.6 kWh
